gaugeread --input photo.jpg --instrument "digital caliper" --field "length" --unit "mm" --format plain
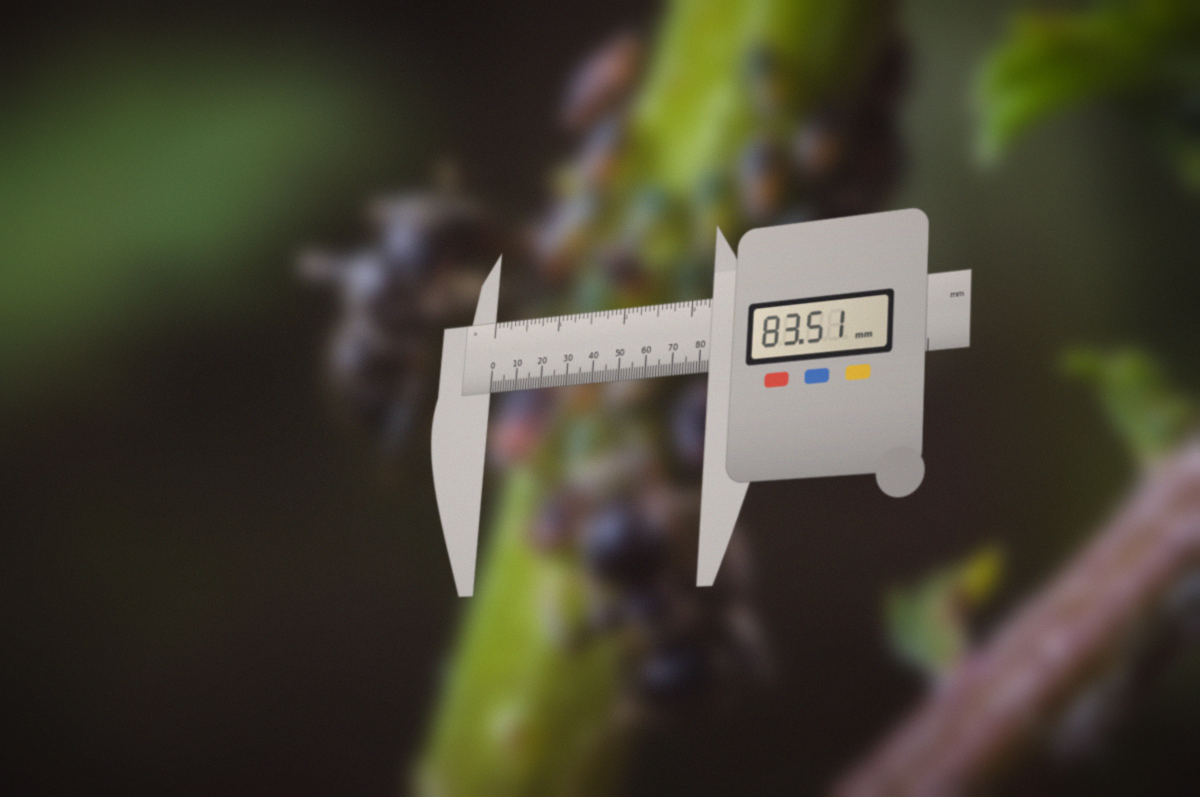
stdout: 83.51 mm
